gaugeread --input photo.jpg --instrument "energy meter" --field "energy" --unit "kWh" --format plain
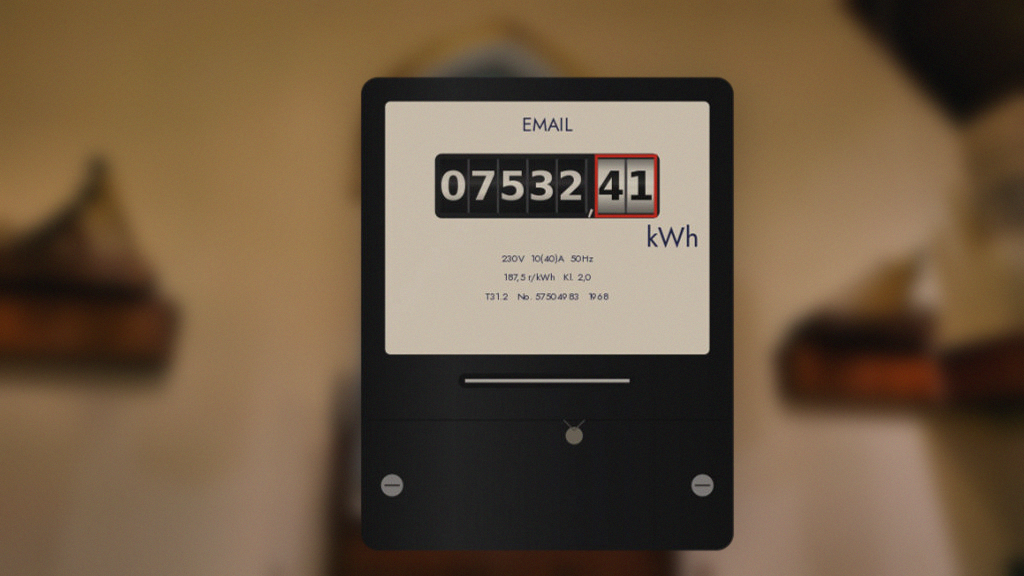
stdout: 7532.41 kWh
